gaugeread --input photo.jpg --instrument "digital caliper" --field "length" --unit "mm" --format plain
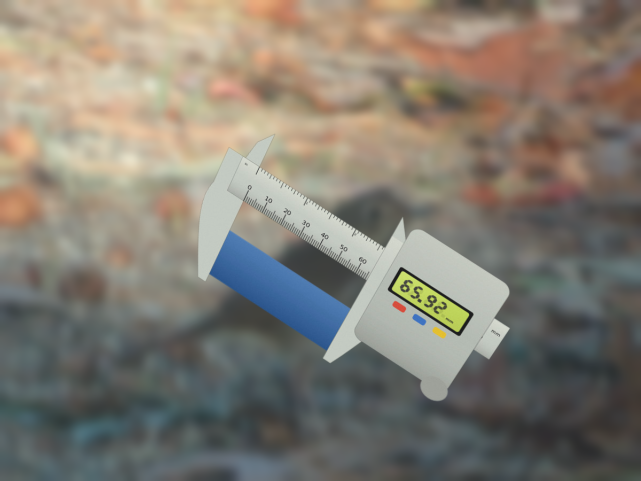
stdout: 65.92 mm
